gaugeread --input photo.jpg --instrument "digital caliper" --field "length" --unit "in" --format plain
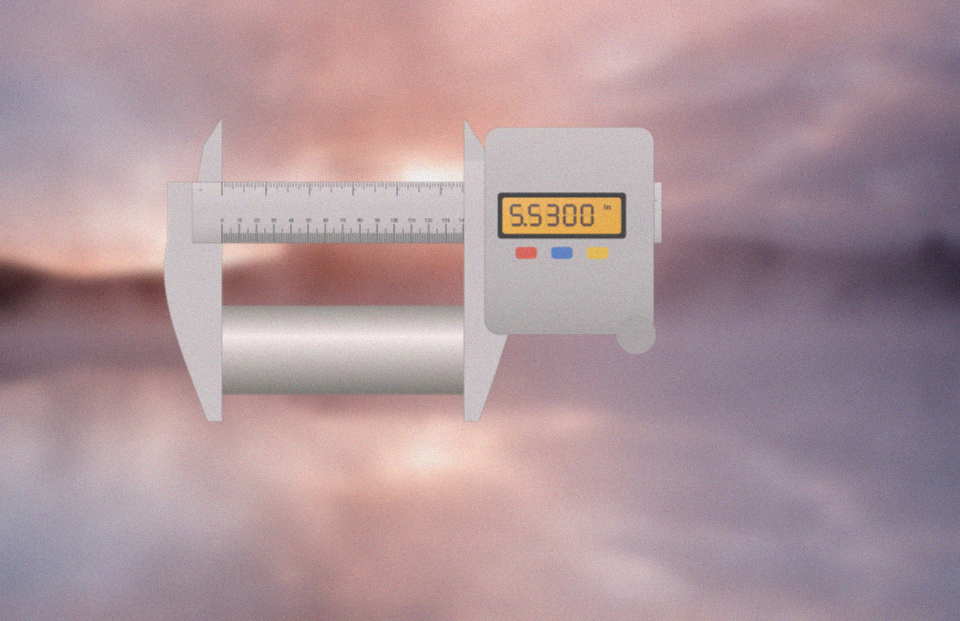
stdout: 5.5300 in
